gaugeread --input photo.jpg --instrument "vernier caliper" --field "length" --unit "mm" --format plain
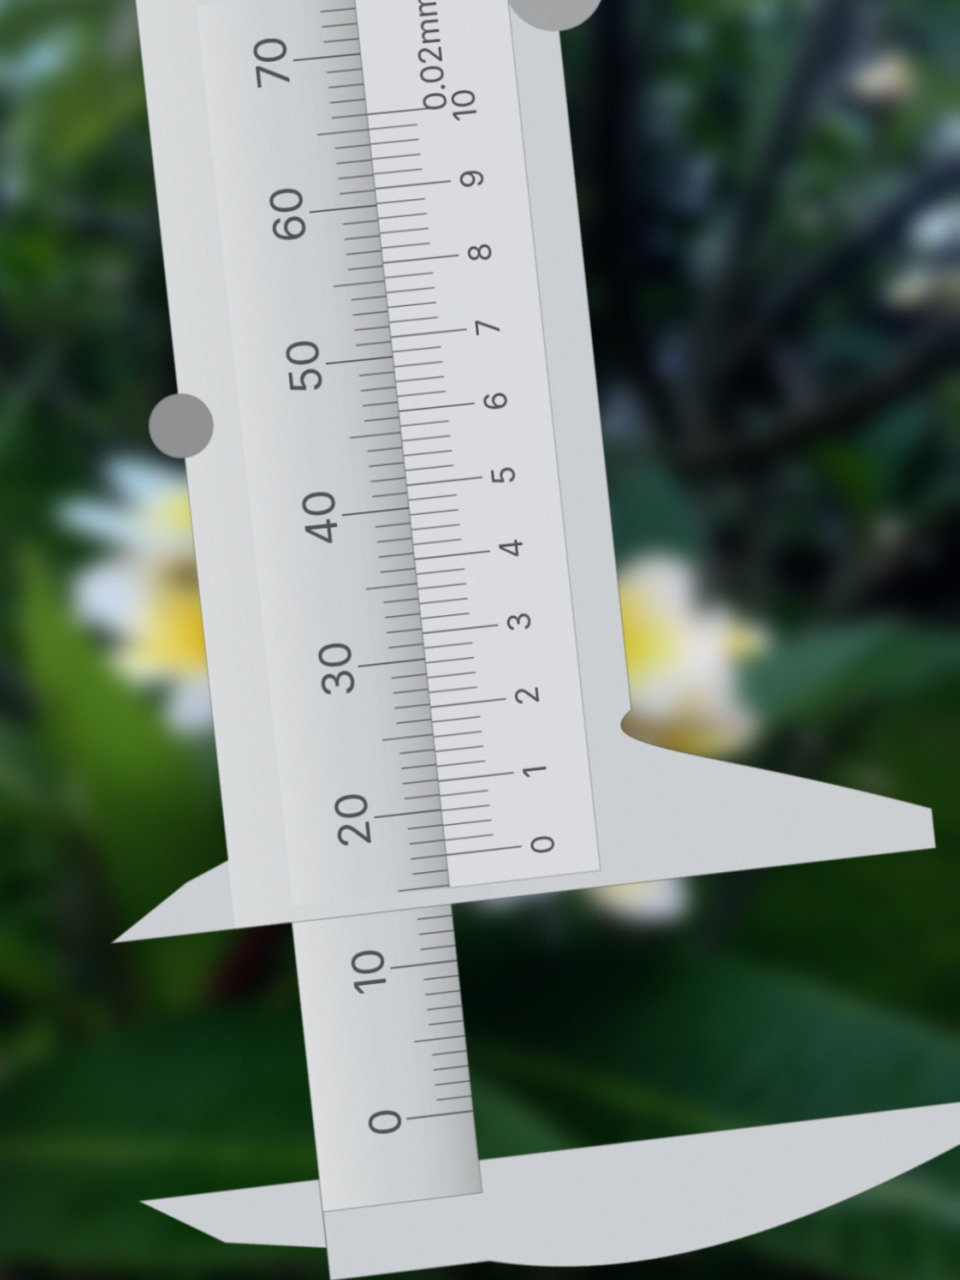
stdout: 17.0 mm
